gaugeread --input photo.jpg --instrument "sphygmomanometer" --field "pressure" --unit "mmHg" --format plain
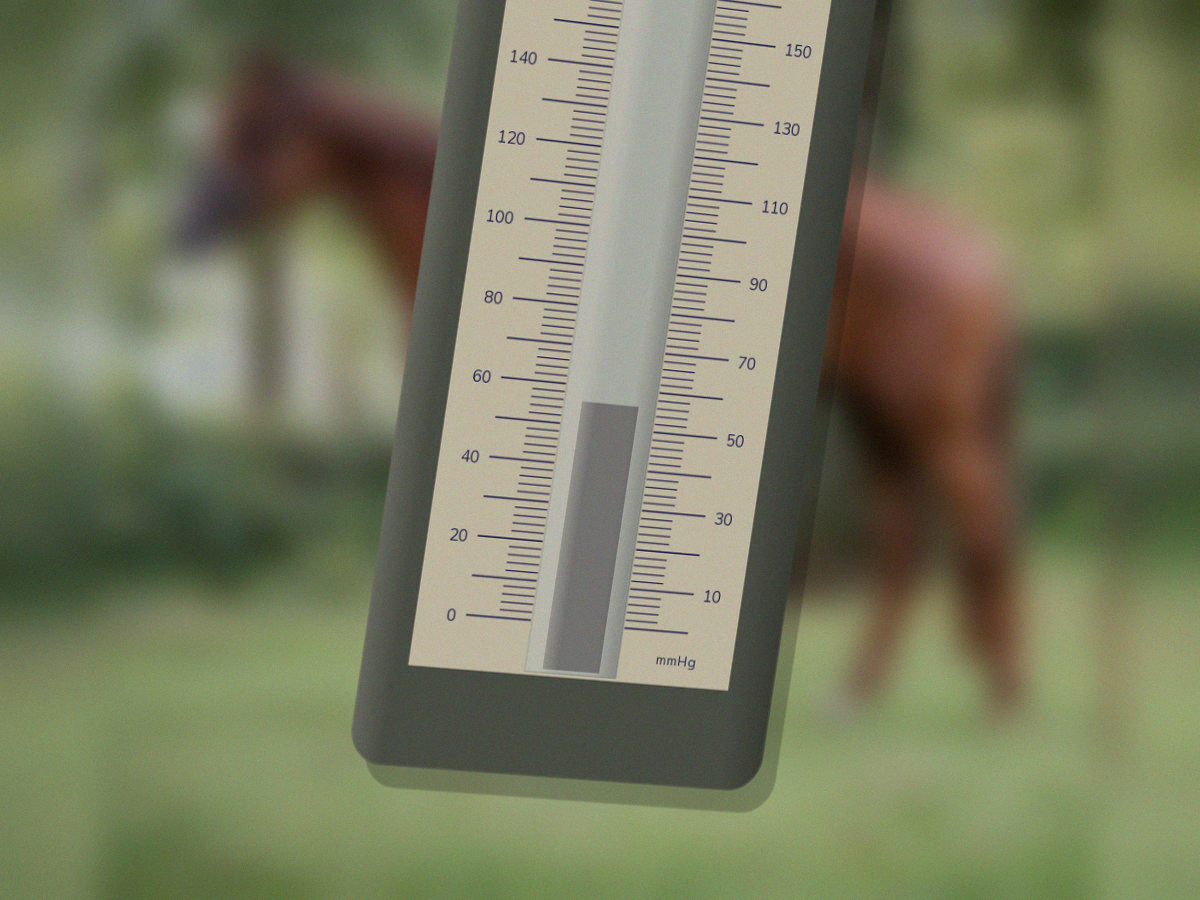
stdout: 56 mmHg
